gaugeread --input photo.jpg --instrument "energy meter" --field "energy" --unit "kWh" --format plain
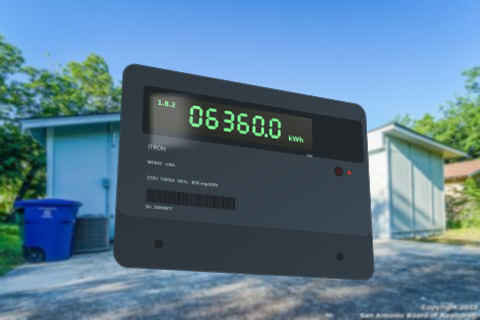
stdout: 6360.0 kWh
